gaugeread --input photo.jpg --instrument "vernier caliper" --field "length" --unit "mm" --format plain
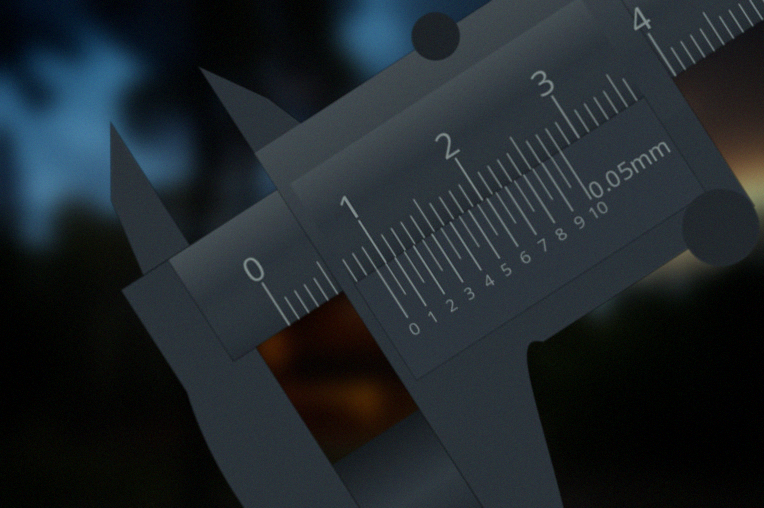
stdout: 9.0 mm
